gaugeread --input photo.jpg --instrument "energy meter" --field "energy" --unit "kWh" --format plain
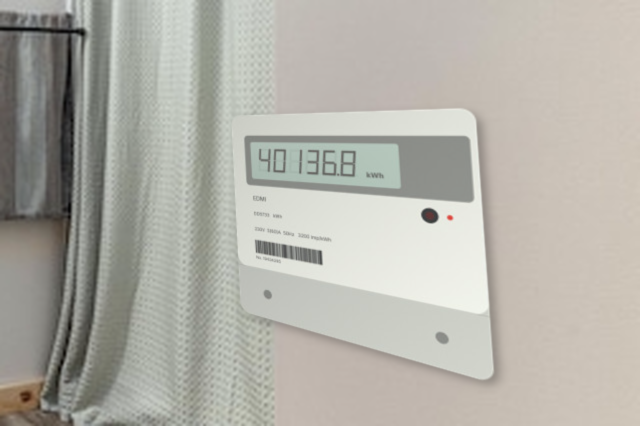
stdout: 40136.8 kWh
